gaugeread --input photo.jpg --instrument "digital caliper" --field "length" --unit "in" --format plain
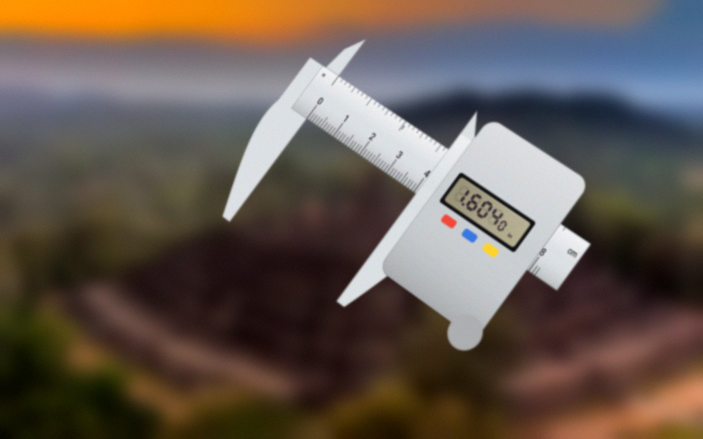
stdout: 1.6040 in
